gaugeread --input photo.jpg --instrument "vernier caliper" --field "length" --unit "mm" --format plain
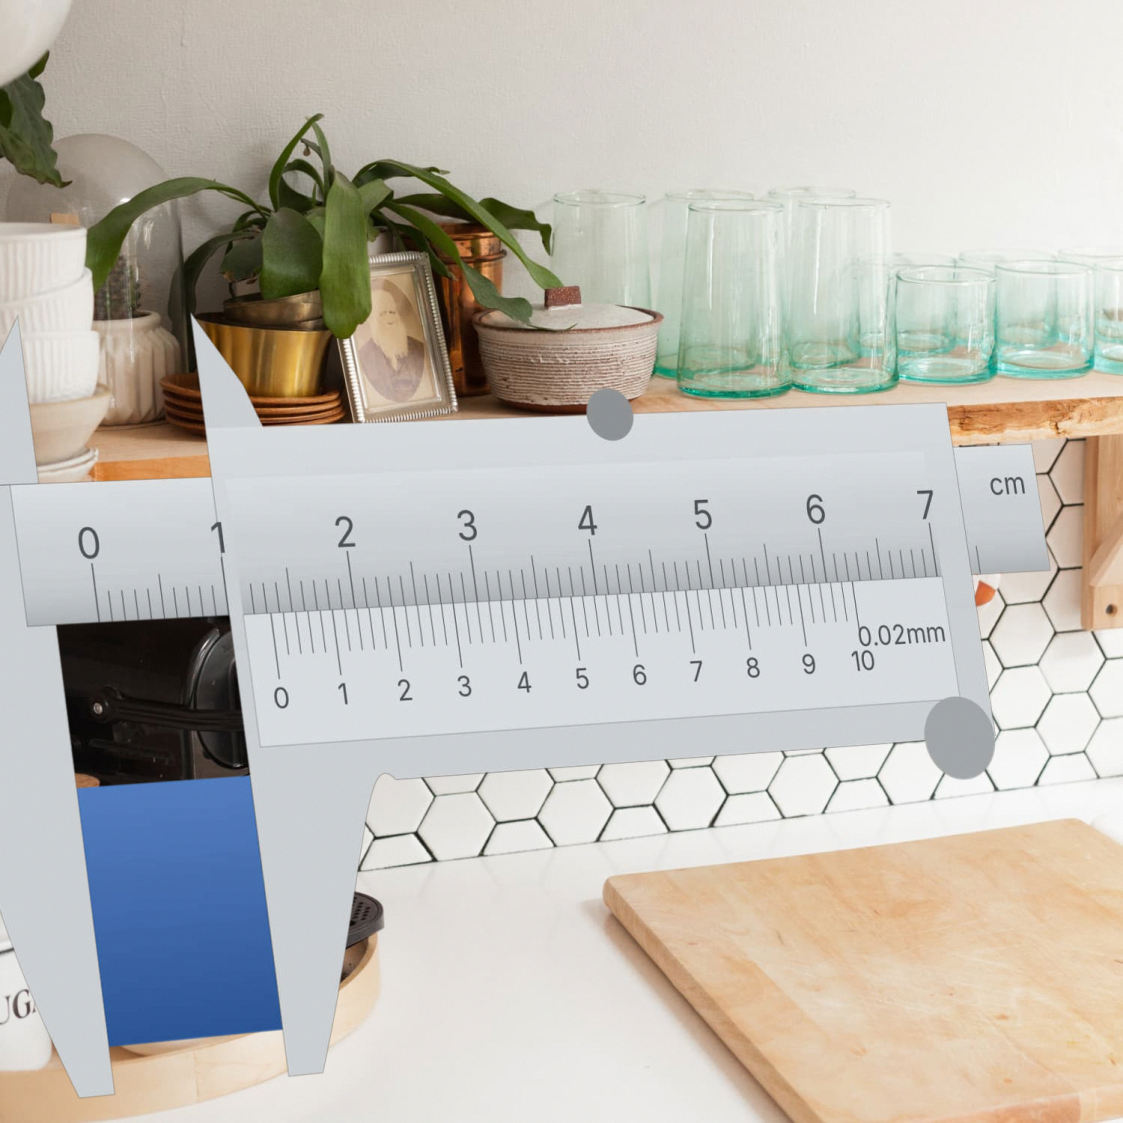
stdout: 13.3 mm
